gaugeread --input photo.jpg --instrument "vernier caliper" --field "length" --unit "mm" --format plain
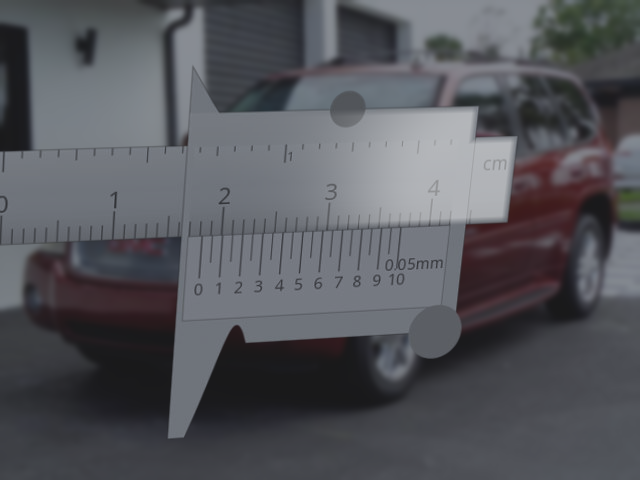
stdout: 18.2 mm
